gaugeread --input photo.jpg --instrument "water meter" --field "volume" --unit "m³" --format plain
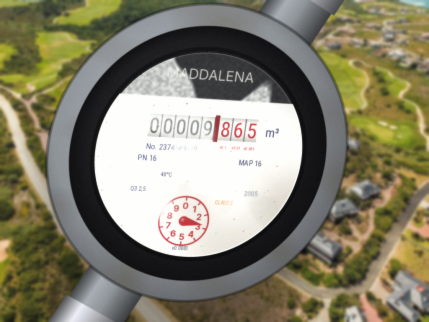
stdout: 9.8652 m³
